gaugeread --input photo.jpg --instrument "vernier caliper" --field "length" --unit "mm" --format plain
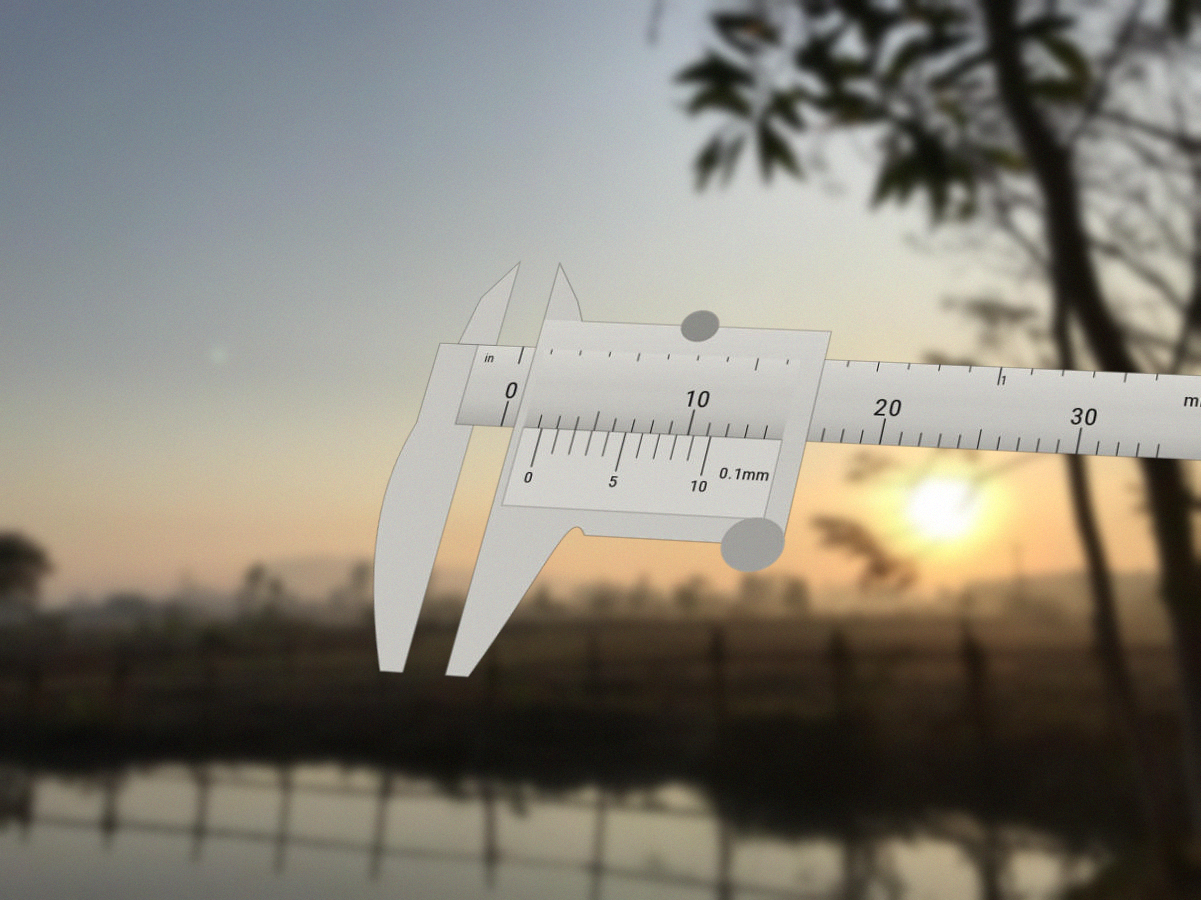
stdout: 2.2 mm
